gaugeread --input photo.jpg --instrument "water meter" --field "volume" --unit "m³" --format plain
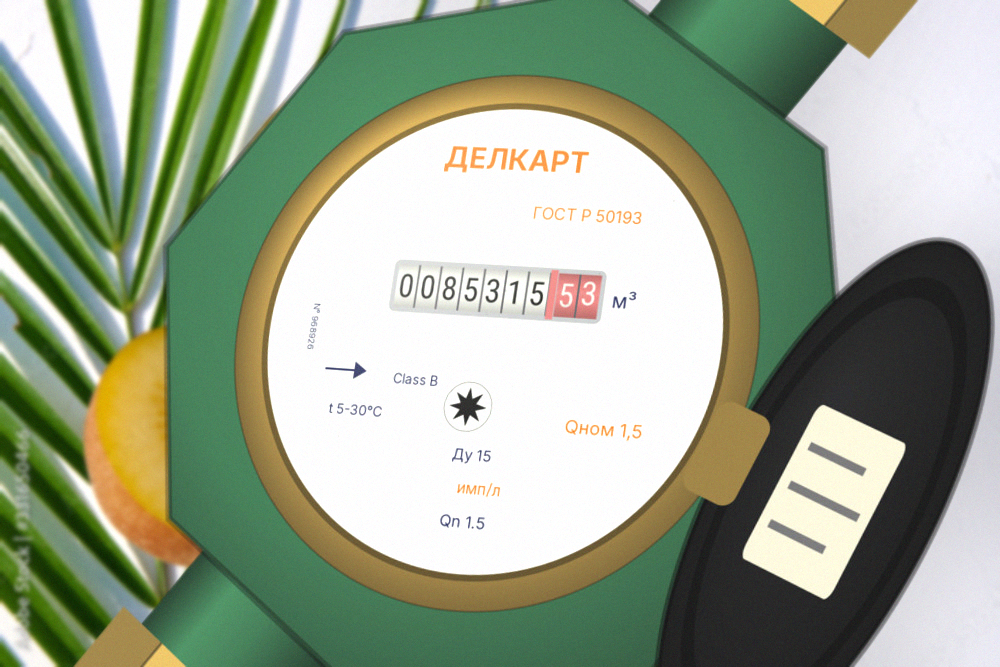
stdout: 85315.53 m³
